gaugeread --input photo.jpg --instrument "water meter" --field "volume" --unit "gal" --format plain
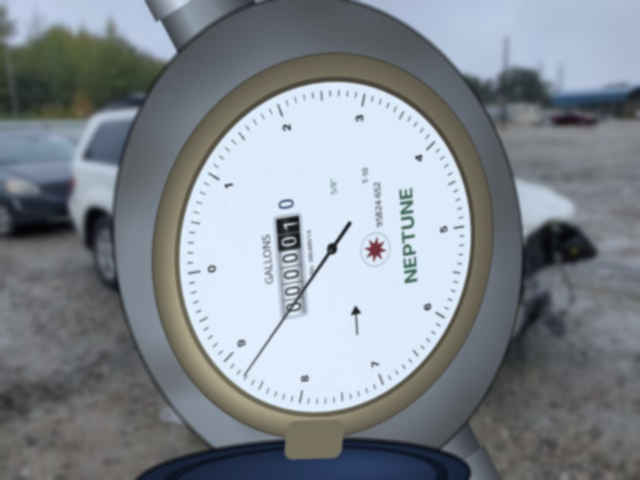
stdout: 8.7 gal
